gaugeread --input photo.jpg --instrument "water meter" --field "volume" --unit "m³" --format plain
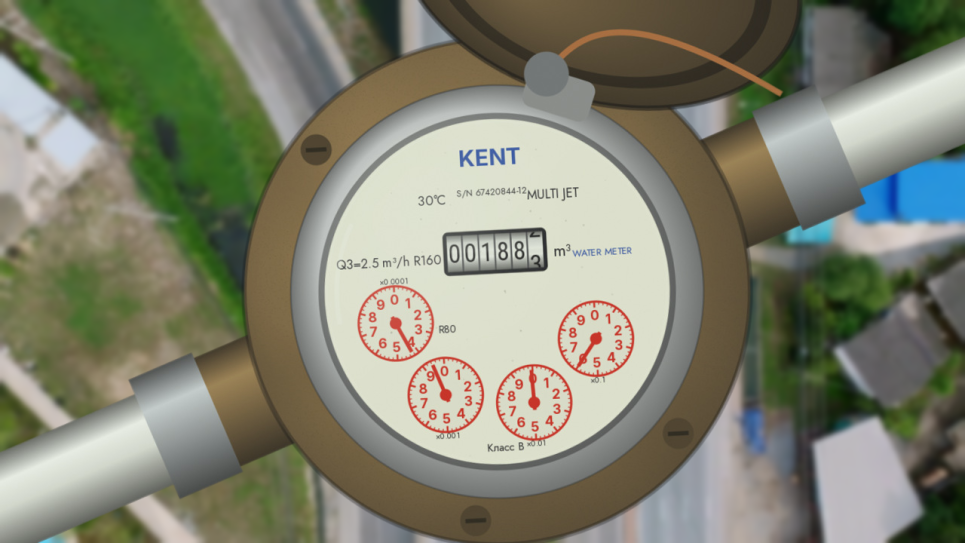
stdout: 1882.5994 m³
